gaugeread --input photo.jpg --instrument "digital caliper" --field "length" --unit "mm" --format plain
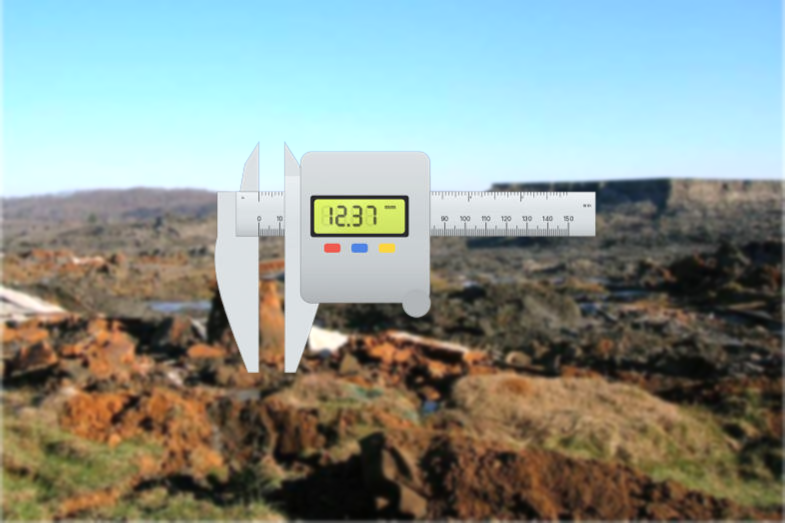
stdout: 12.37 mm
